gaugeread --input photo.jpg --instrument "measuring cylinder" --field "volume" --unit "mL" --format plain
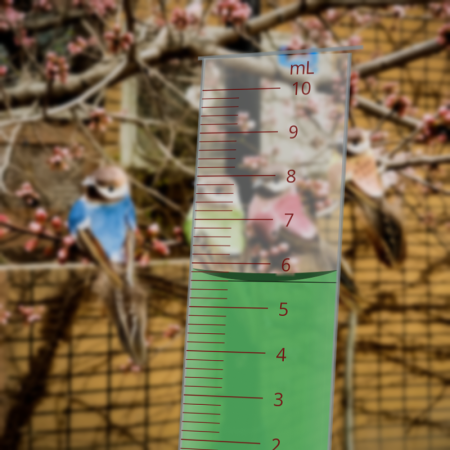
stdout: 5.6 mL
